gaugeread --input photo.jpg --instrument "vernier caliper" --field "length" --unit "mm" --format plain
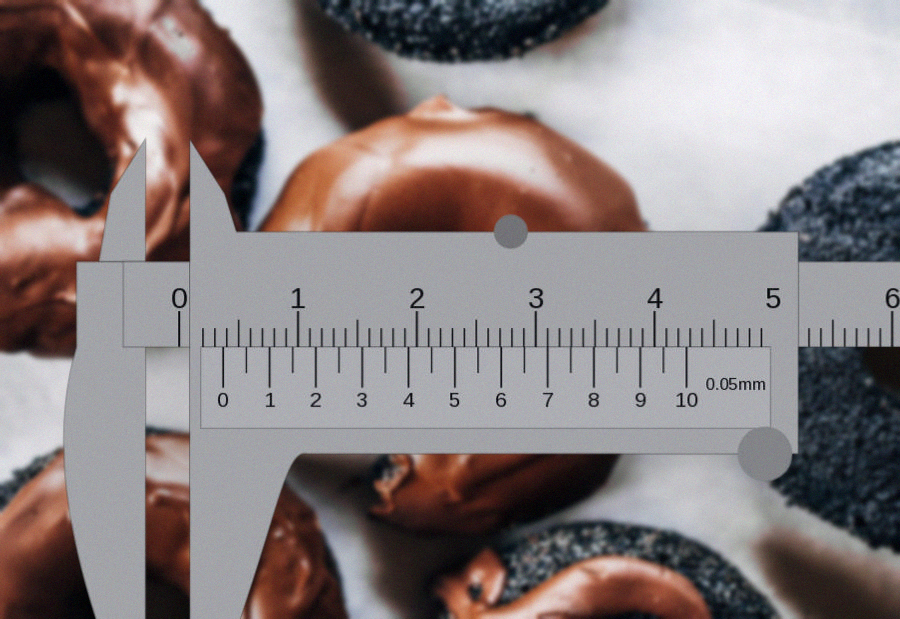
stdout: 3.7 mm
